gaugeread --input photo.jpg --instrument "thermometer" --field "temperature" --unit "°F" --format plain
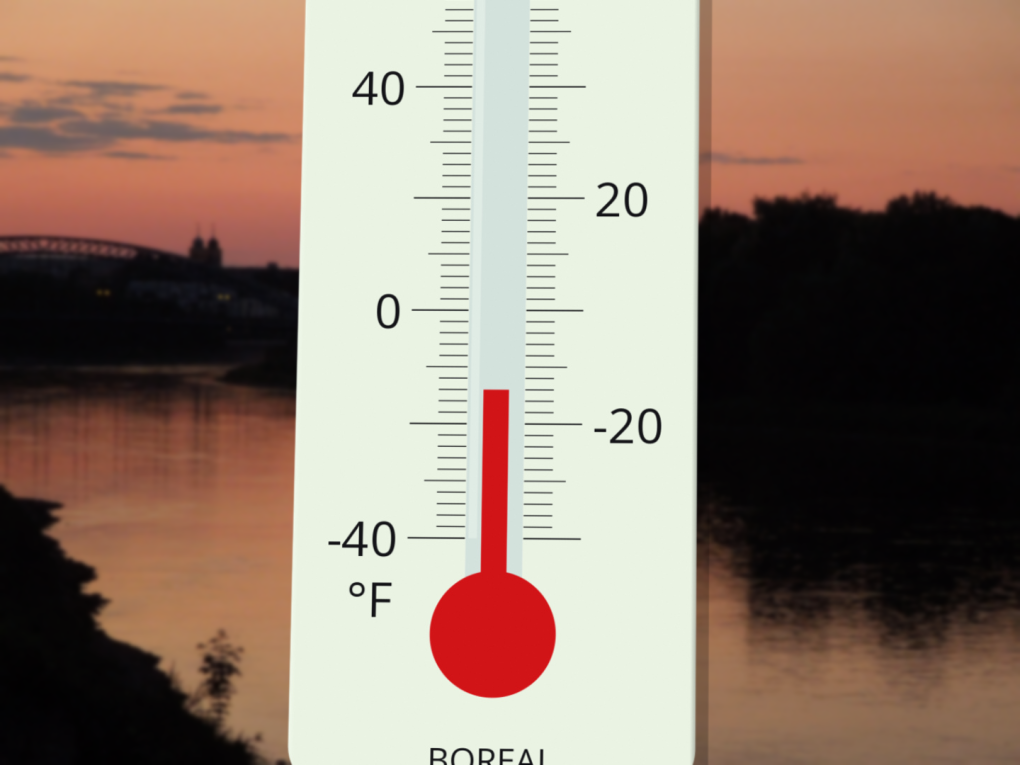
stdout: -14 °F
